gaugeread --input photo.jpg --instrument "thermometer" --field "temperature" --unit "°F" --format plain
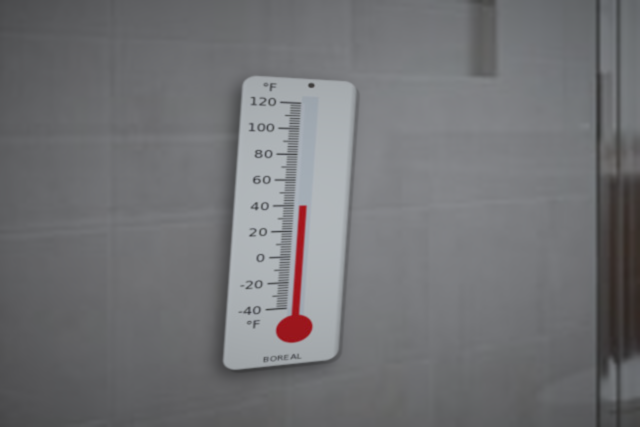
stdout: 40 °F
